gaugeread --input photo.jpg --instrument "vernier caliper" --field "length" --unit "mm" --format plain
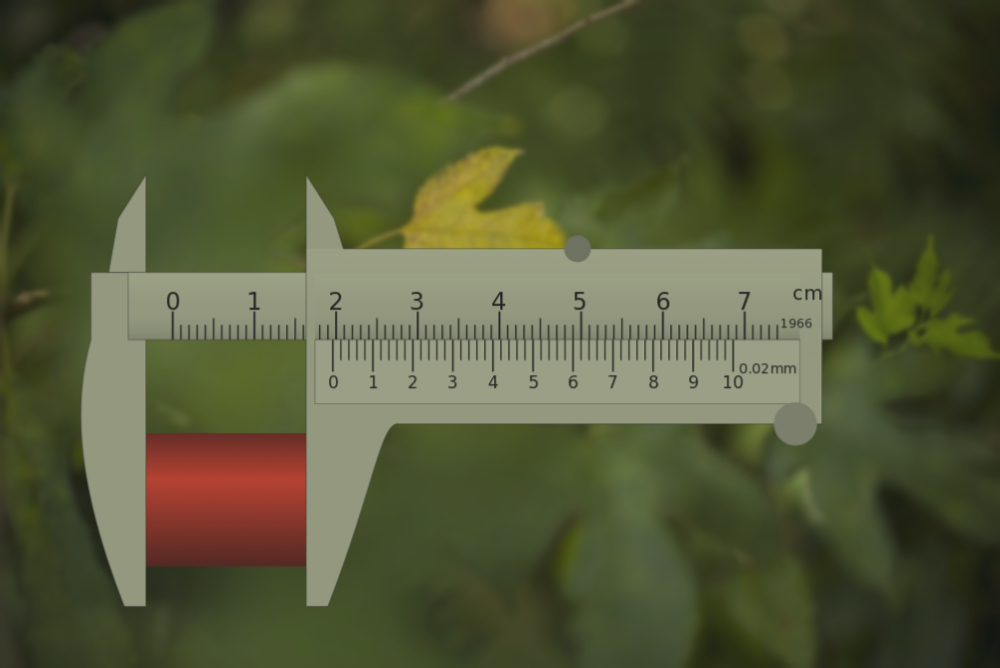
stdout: 19.6 mm
